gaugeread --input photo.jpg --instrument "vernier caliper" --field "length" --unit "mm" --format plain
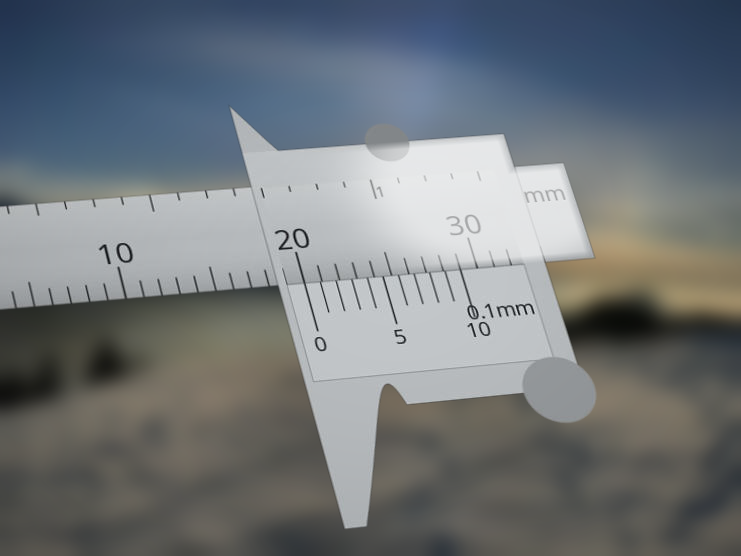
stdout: 20.0 mm
